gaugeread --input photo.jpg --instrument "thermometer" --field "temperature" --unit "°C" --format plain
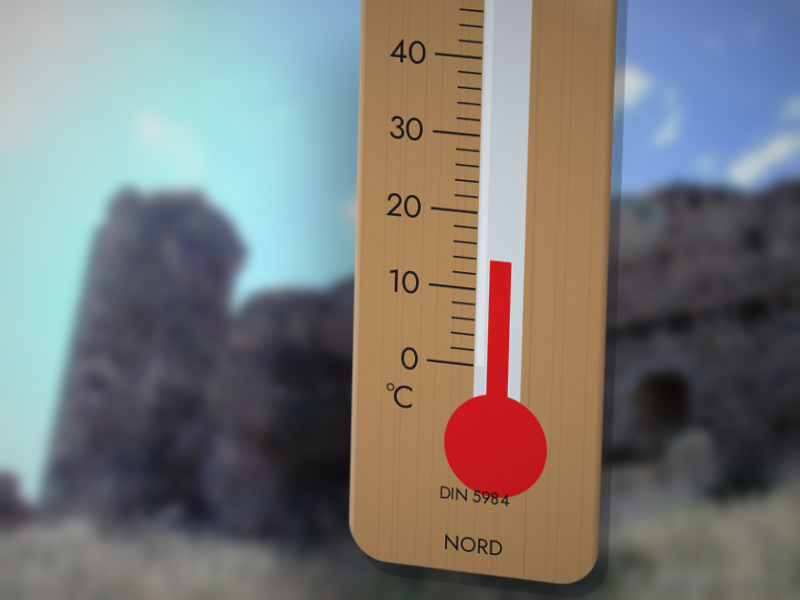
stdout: 14 °C
